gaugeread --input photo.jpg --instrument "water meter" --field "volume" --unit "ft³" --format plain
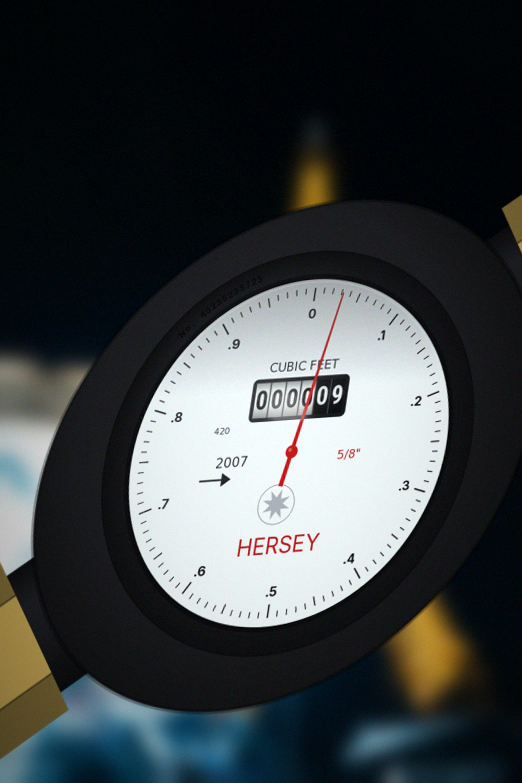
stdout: 9.03 ft³
